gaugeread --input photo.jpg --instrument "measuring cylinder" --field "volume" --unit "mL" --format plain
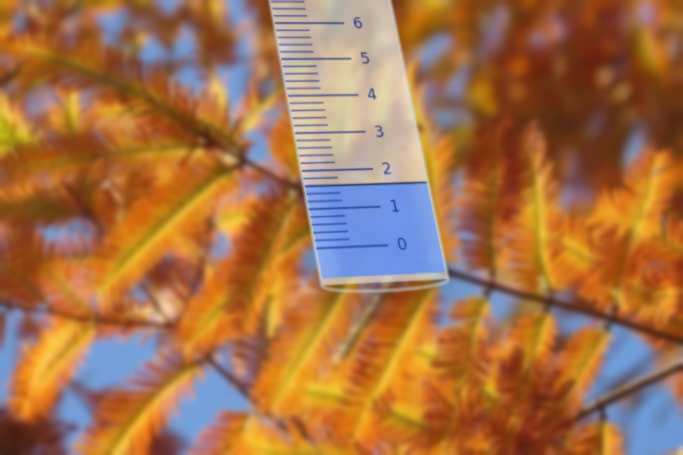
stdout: 1.6 mL
